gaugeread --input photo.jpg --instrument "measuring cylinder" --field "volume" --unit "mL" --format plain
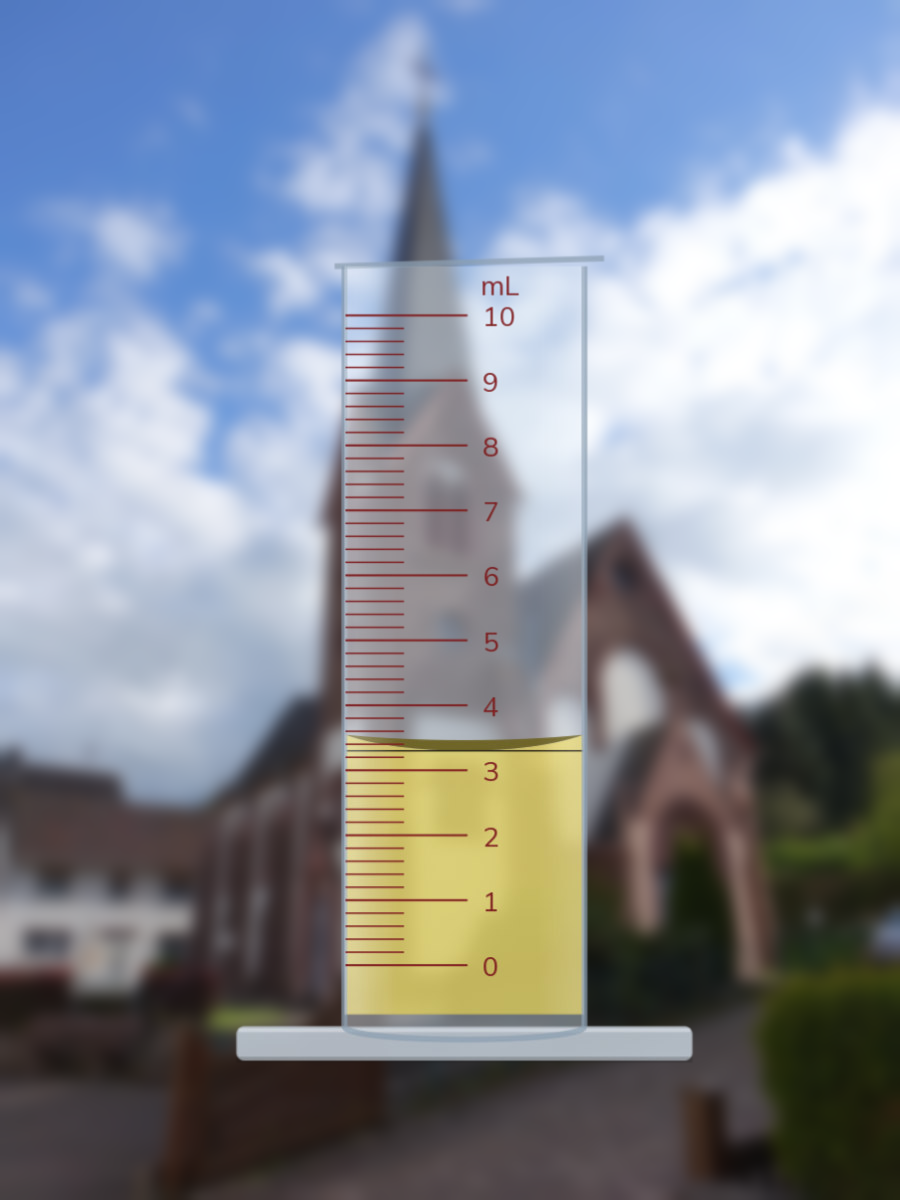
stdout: 3.3 mL
